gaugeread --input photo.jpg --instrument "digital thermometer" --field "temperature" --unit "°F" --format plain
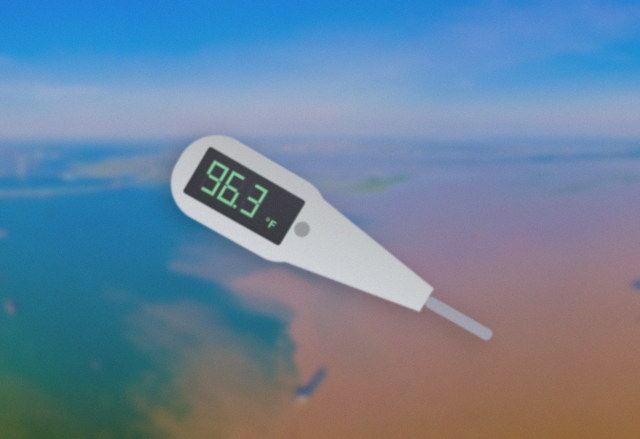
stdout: 96.3 °F
